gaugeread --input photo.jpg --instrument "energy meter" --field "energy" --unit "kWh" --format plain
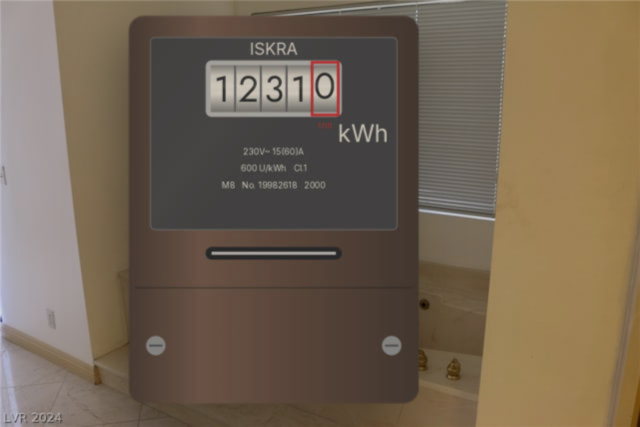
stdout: 1231.0 kWh
